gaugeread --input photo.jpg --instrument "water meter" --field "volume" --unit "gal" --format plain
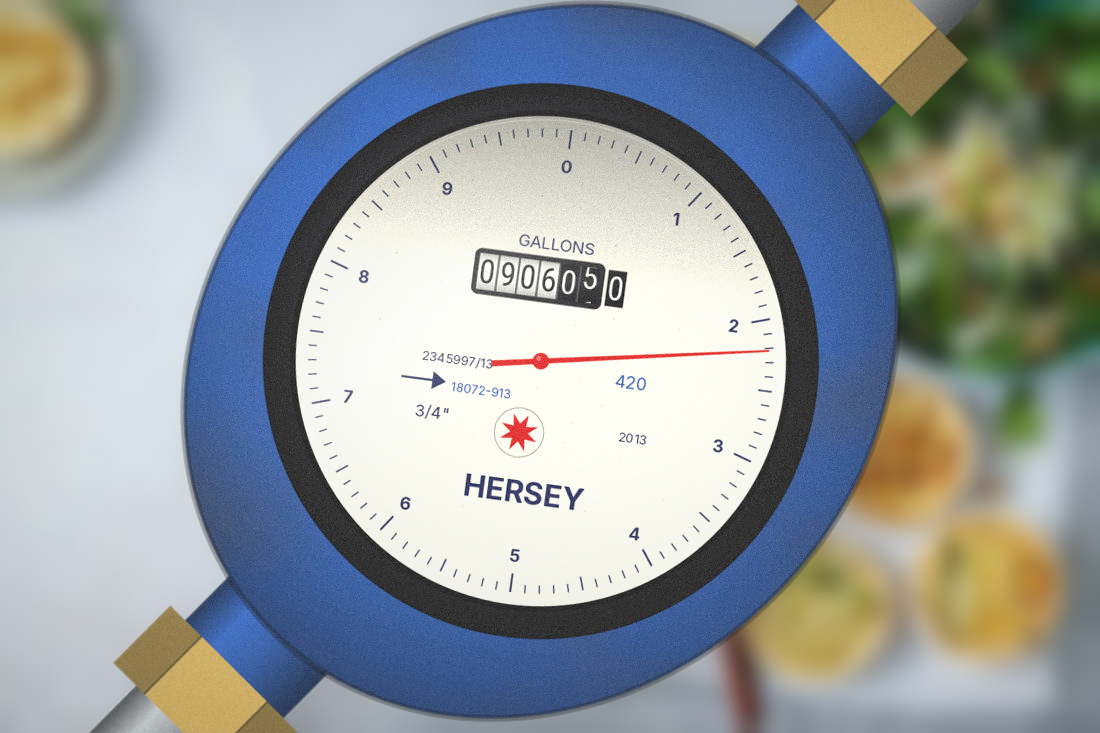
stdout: 906052.2 gal
